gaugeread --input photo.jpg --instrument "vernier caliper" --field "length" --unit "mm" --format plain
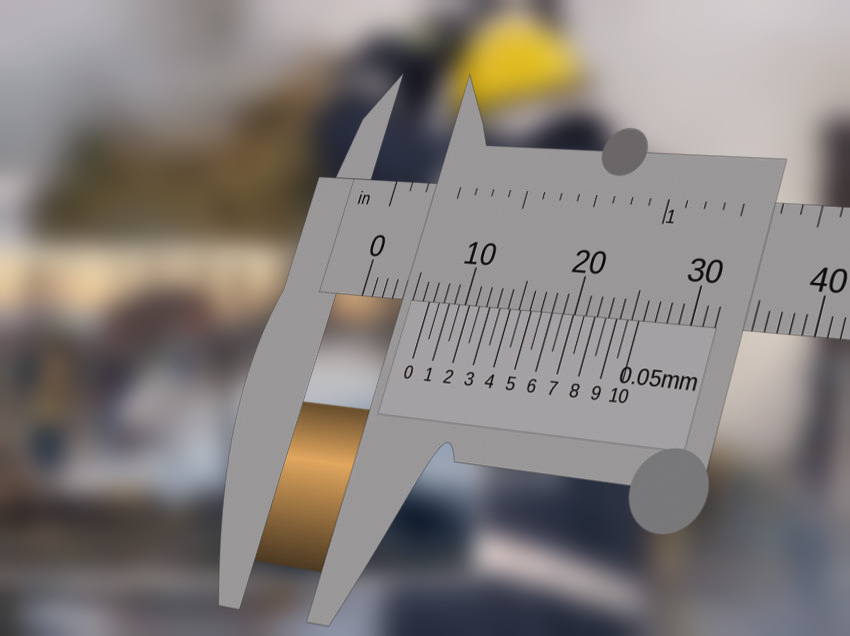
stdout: 6.6 mm
